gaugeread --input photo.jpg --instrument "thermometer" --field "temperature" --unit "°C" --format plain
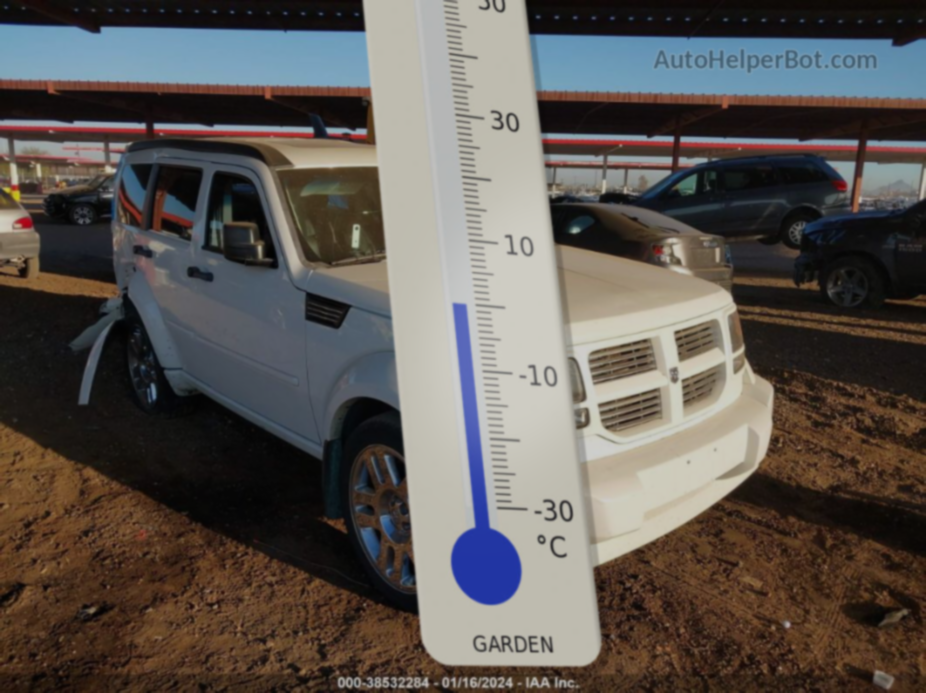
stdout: 0 °C
